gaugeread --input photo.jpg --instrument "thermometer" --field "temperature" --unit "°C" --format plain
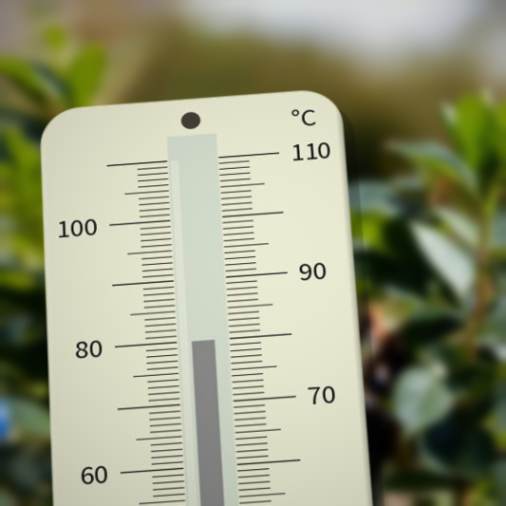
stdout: 80 °C
